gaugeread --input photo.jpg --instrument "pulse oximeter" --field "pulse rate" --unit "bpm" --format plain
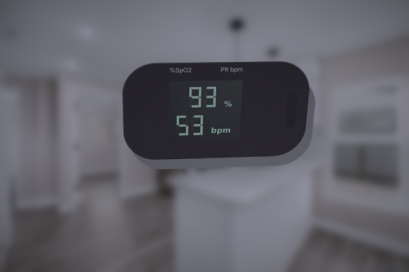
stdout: 53 bpm
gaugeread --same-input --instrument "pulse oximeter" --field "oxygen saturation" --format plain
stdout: 93 %
